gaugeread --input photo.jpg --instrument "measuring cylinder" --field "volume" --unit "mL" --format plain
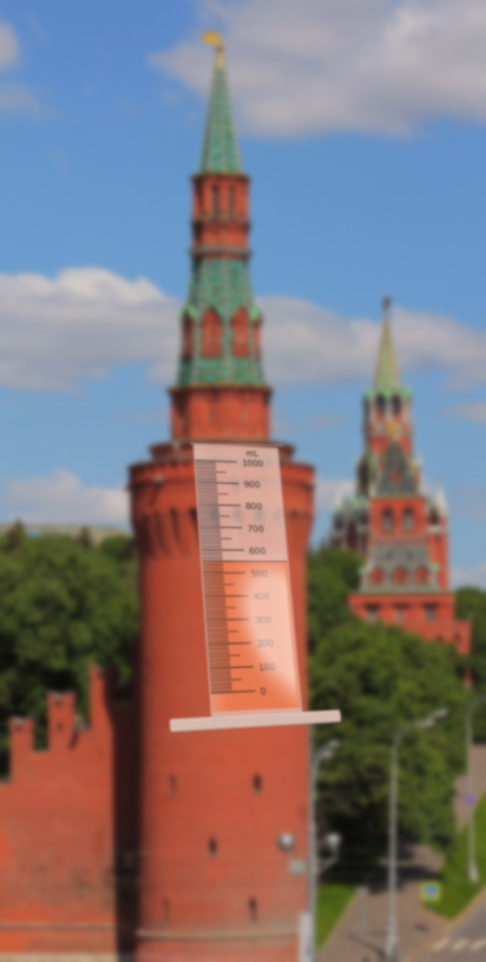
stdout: 550 mL
